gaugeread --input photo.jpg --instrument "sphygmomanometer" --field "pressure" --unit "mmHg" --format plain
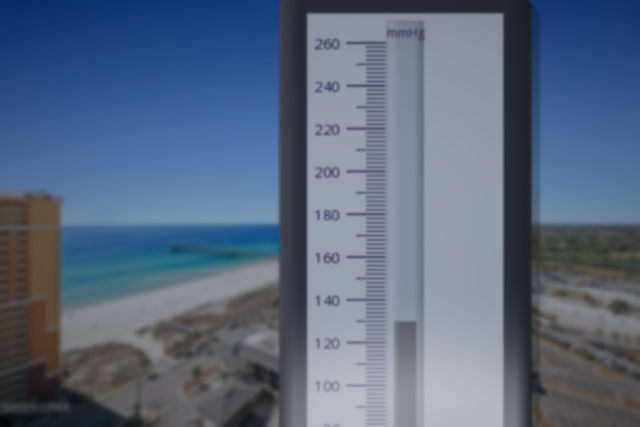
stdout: 130 mmHg
